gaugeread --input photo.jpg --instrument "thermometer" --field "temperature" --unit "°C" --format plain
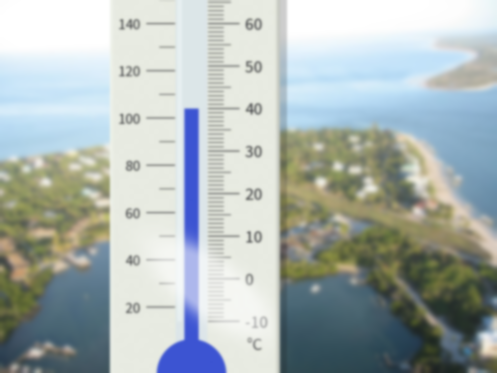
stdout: 40 °C
